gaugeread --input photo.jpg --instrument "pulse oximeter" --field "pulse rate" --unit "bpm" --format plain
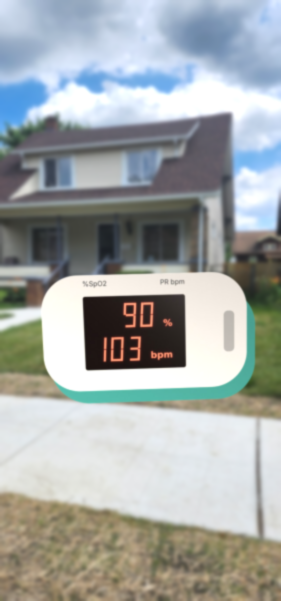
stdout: 103 bpm
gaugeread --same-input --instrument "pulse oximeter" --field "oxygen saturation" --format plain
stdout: 90 %
